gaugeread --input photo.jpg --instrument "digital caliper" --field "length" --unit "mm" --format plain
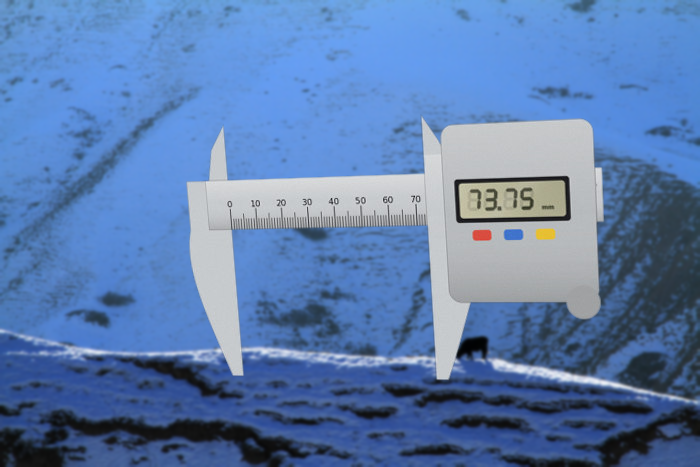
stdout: 73.75 mm
